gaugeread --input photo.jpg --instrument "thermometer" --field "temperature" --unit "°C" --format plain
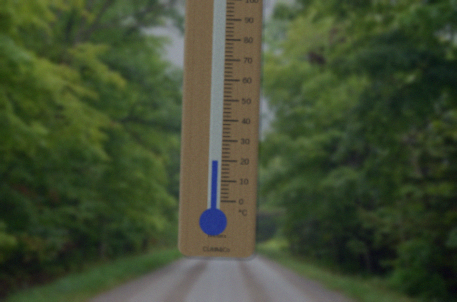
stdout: 20 °C
